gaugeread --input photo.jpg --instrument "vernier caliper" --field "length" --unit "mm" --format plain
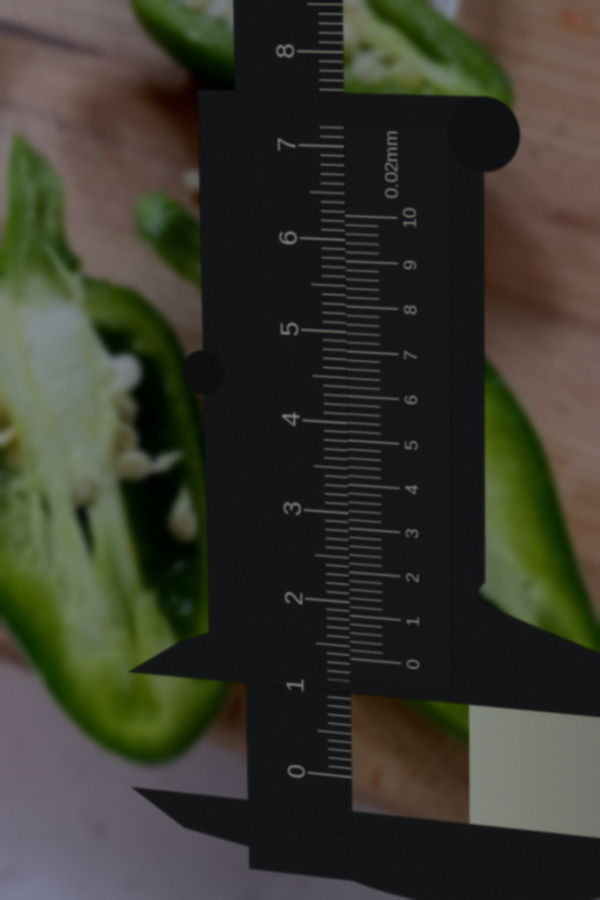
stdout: 13.6 mm
